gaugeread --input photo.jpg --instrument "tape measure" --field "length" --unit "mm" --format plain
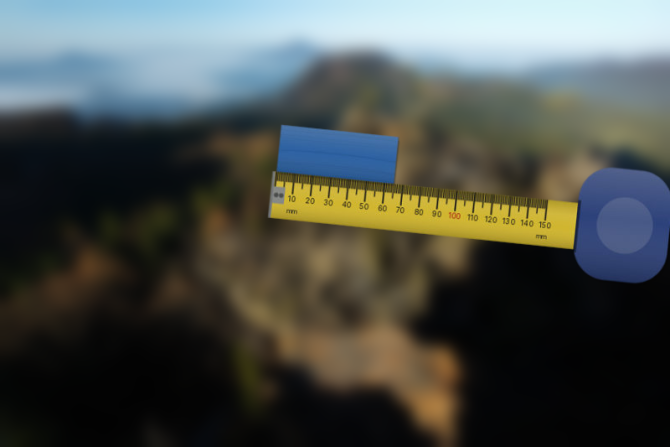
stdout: 65 mm
